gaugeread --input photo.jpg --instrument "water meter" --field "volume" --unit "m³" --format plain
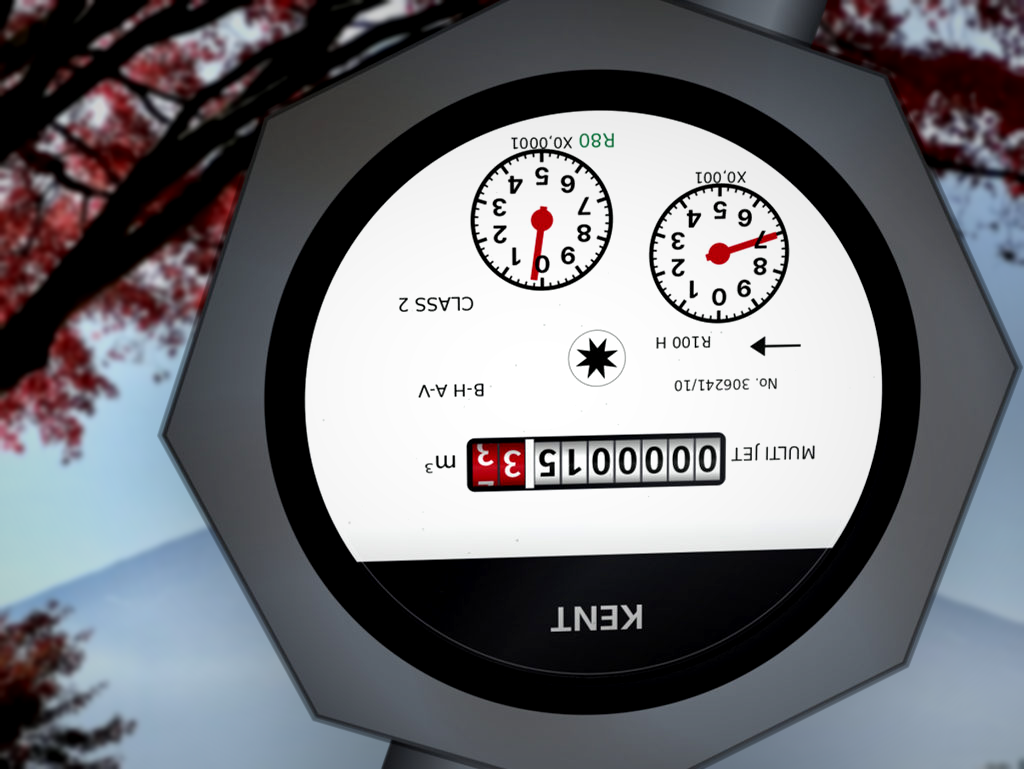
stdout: 15.3270 m³
